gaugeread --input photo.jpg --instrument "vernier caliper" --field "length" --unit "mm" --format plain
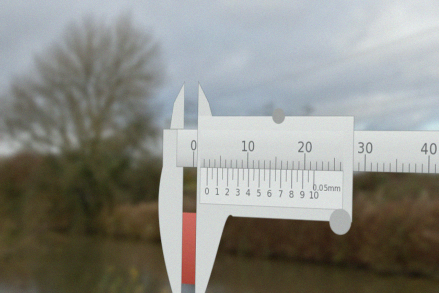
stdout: 2.6 mm
